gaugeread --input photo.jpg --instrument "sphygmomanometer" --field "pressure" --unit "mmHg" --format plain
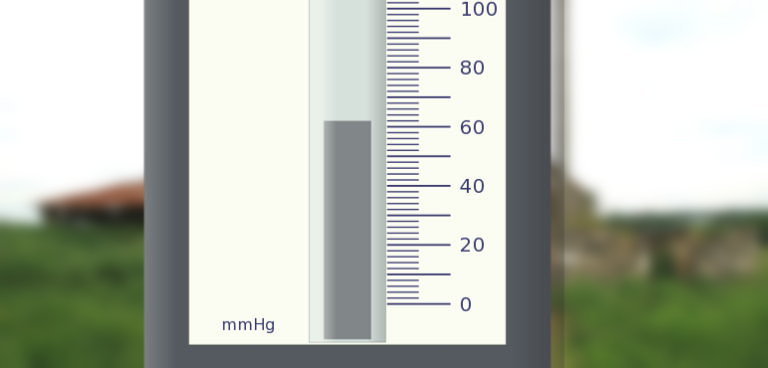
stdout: 62 mmHg
